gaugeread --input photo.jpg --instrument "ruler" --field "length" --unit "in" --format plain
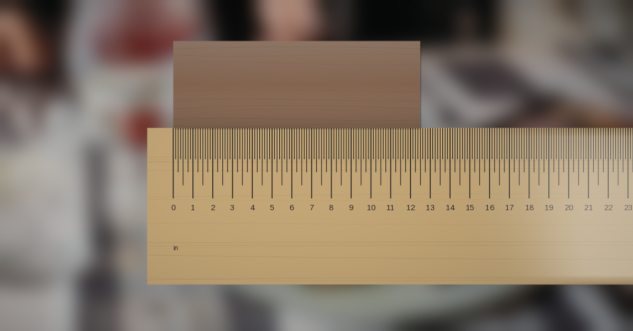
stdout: 12.5 in
